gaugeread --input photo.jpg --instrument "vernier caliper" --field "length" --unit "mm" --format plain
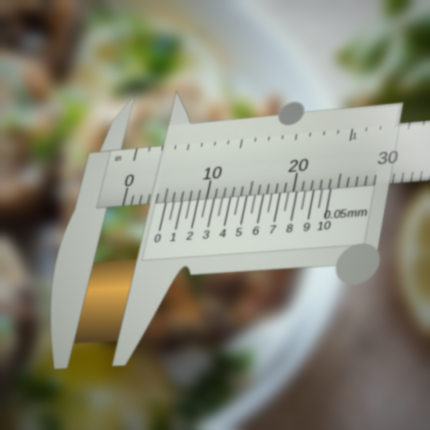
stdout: 5.2 mm
